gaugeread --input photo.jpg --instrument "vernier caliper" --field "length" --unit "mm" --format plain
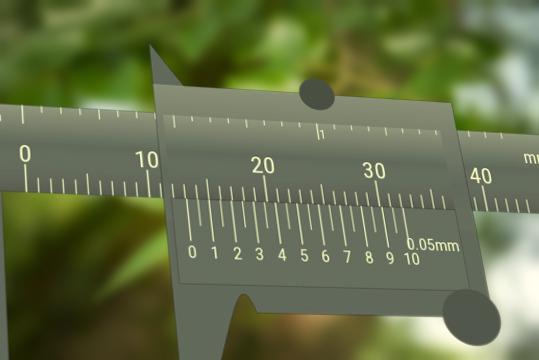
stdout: 13.1 mm
